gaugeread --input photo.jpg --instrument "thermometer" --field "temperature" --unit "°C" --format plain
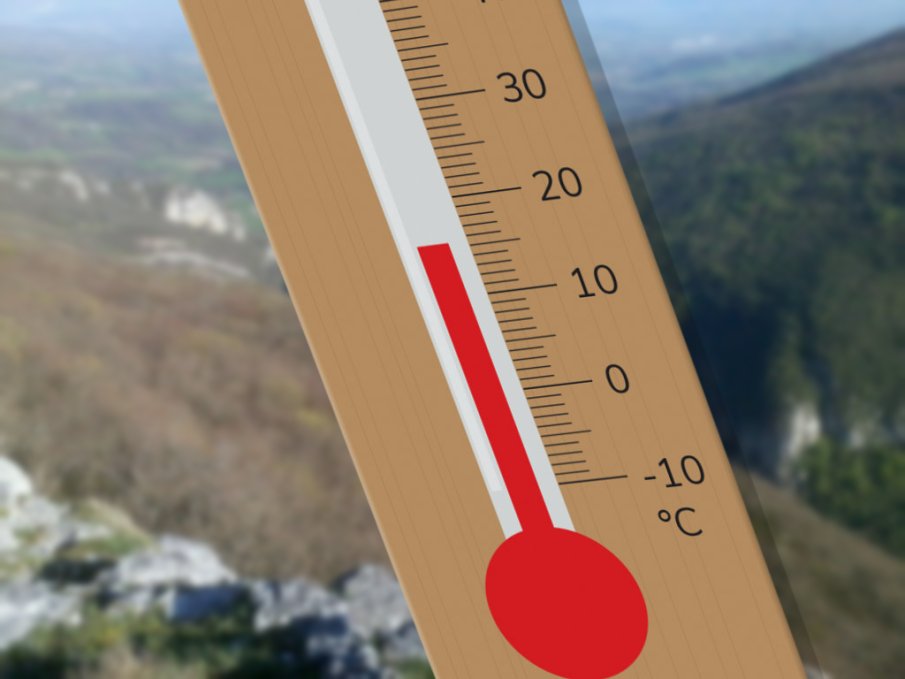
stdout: 15.5 °C
